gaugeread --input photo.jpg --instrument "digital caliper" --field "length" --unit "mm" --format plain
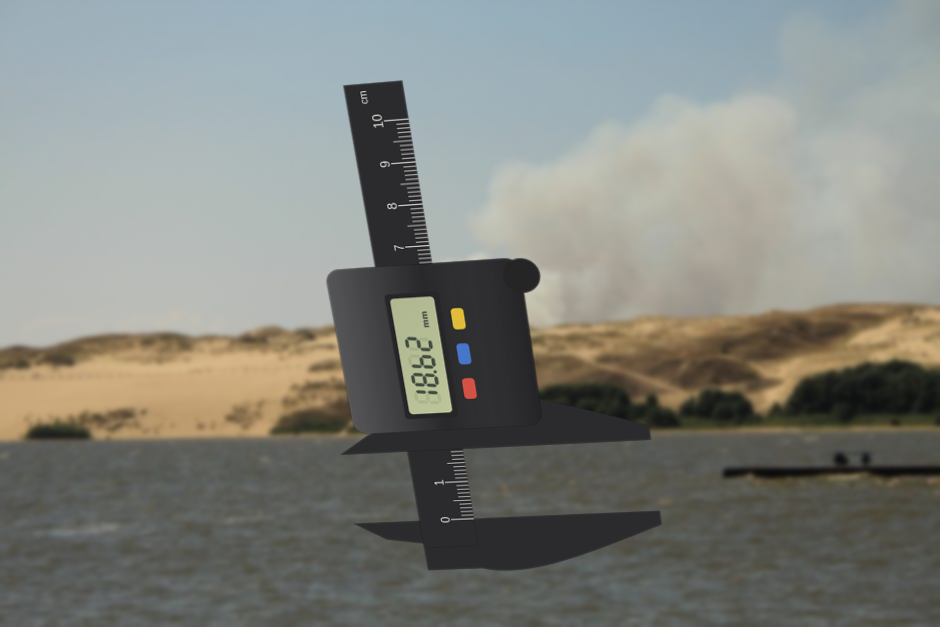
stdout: 18.62 mm
